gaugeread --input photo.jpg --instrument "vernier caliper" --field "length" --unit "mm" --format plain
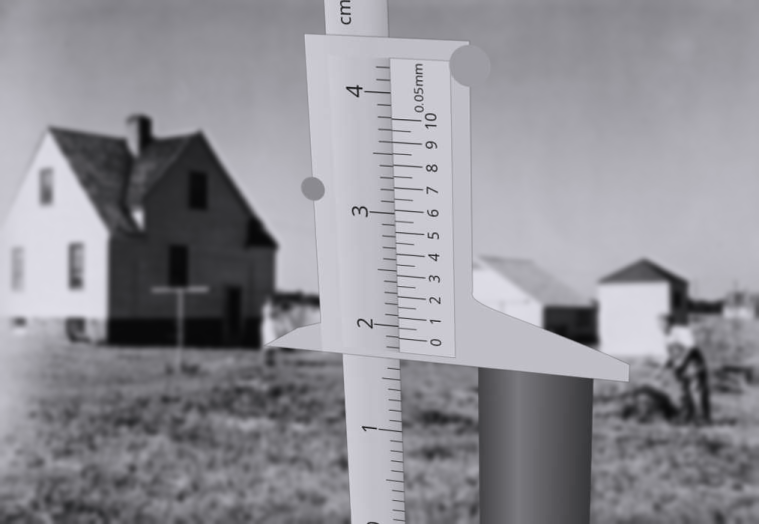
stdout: 18.9 mm
